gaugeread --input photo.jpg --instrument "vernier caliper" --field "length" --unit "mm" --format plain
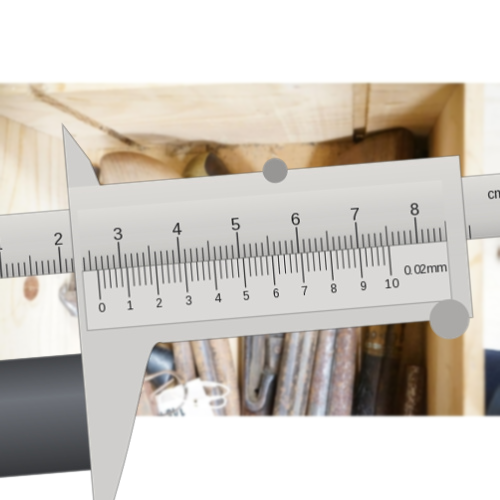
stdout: 26.2 mm
